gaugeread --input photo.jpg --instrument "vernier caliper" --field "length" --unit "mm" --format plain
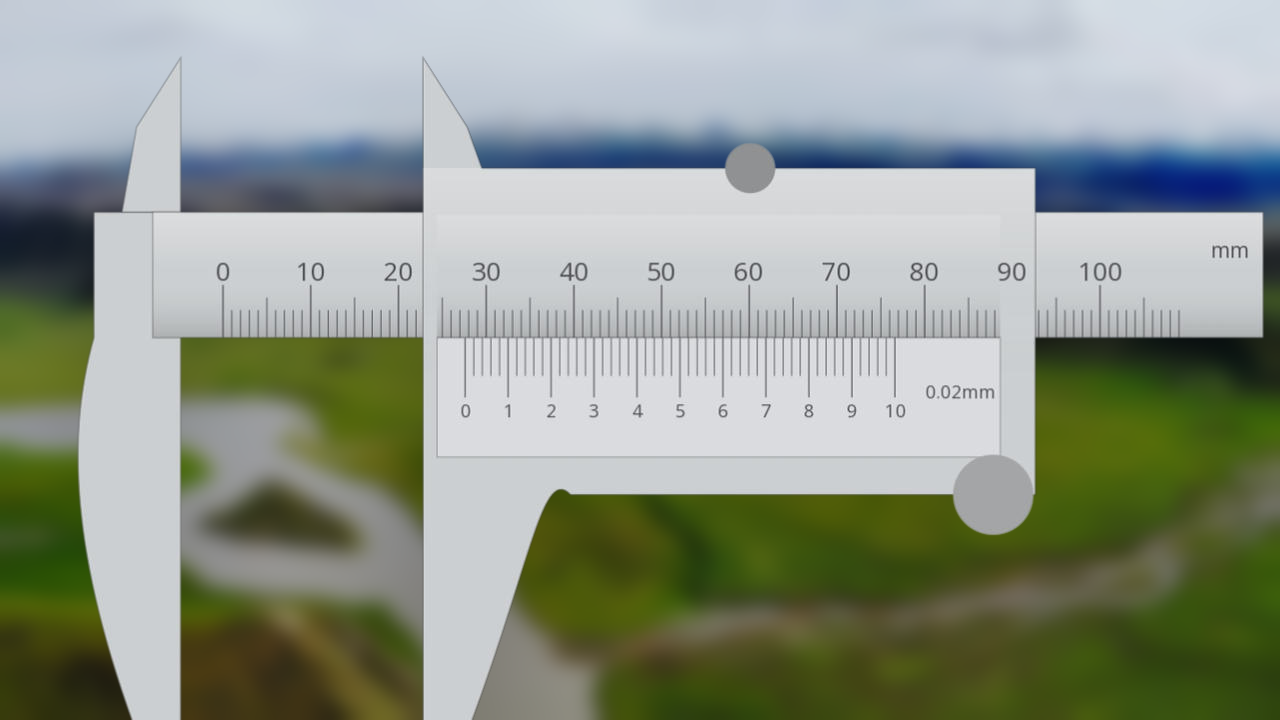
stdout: 27.6 mm
